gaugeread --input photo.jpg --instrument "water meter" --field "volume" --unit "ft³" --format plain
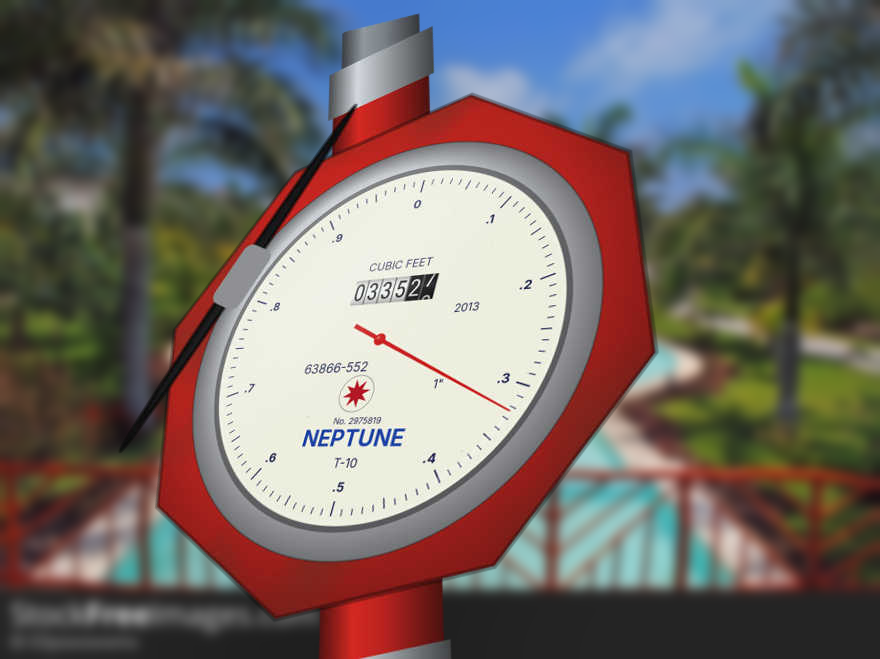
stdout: 33527.32 ft³
